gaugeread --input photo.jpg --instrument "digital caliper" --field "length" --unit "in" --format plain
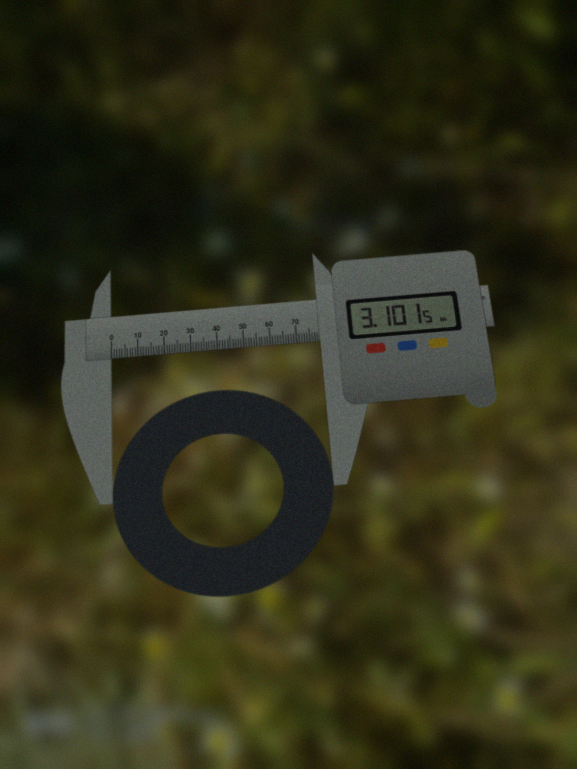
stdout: 3.1015 in
